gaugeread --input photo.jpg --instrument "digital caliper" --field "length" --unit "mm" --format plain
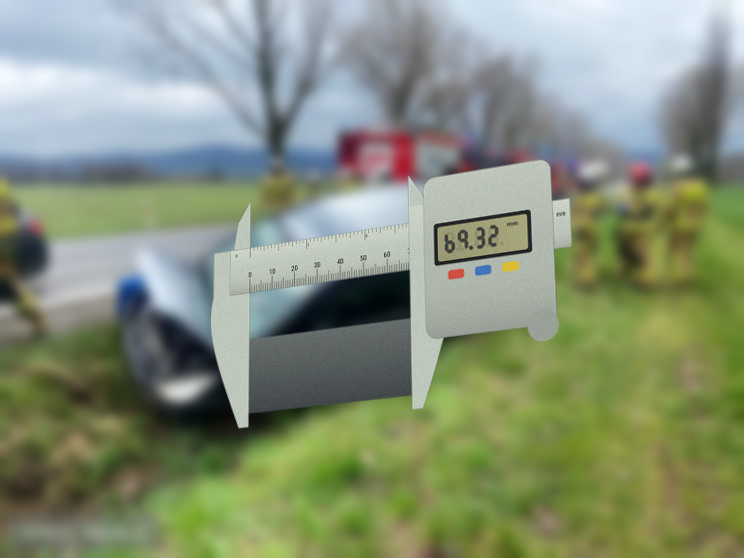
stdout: 69.32 mm
